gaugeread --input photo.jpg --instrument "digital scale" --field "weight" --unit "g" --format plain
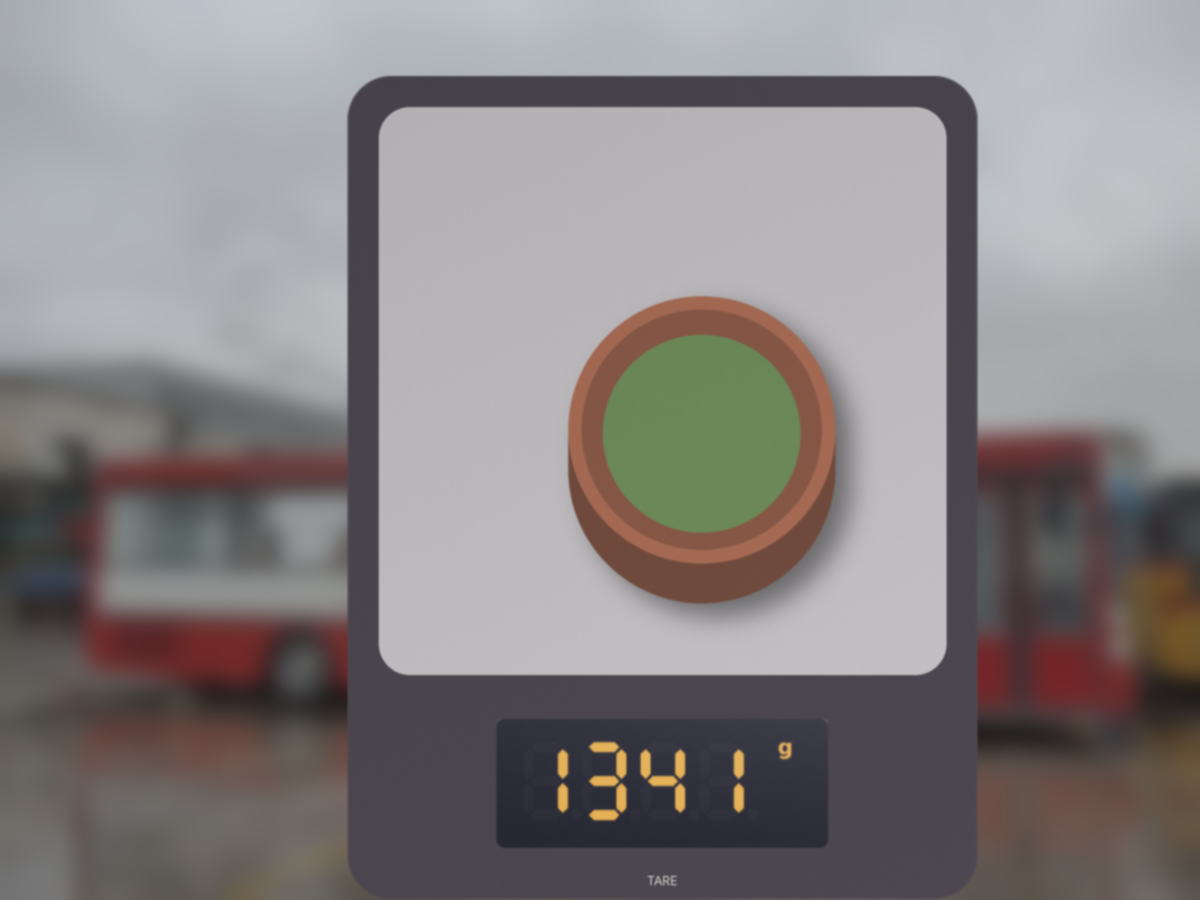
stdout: 1341 g
